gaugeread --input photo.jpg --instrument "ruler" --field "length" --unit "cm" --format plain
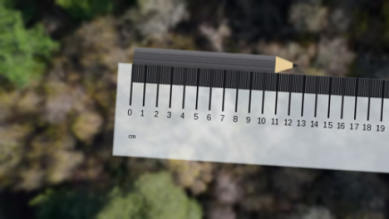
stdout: 12.5 cm
